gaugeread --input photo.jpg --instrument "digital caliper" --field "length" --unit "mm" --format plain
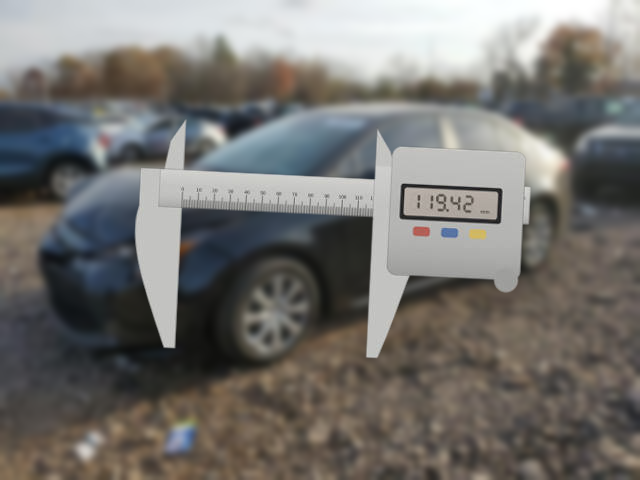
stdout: 119.42 mm
